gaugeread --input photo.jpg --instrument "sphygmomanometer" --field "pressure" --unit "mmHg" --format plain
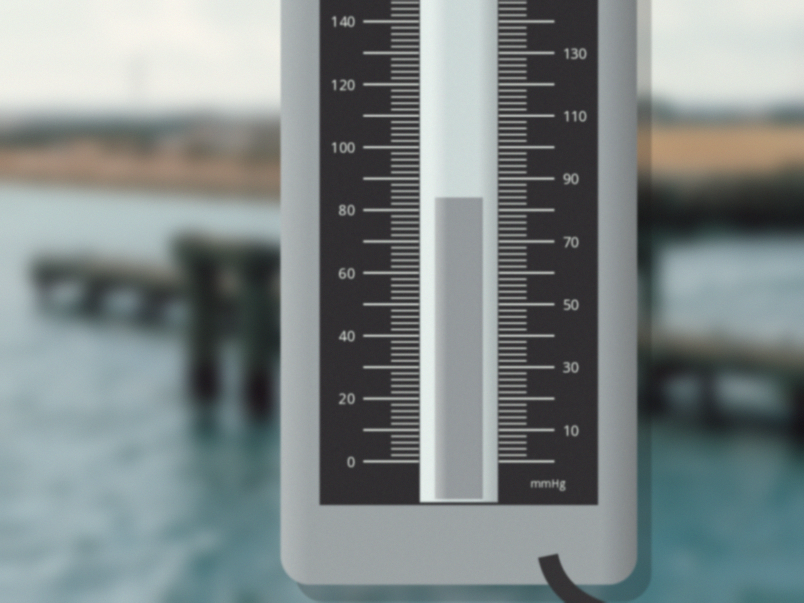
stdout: 84 mmHg
